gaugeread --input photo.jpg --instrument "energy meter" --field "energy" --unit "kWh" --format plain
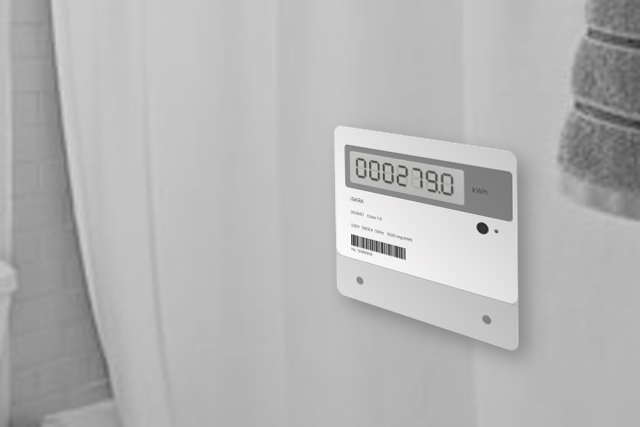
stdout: 279.0 kWh
